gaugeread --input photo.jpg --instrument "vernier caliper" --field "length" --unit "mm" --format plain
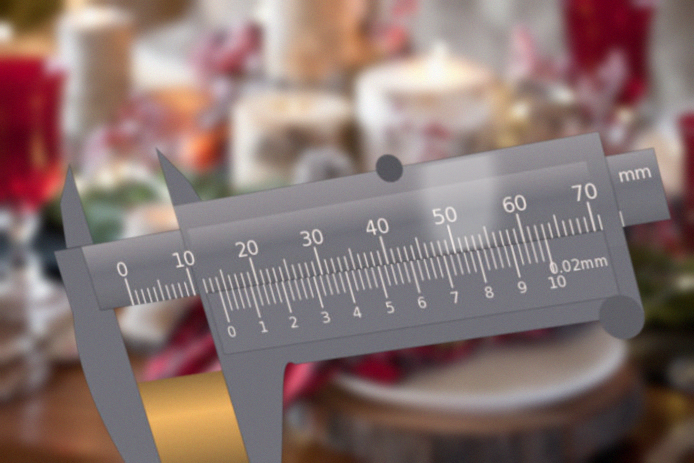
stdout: 14.0 mm
